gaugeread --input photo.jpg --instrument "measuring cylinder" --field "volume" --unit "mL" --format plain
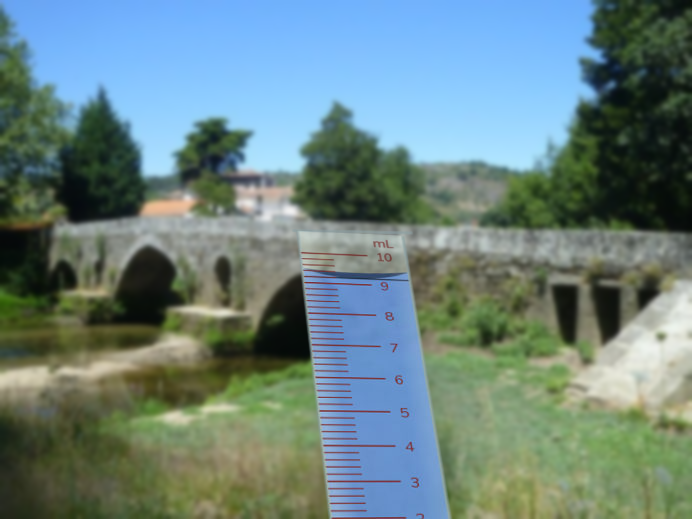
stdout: 9.2 mL
